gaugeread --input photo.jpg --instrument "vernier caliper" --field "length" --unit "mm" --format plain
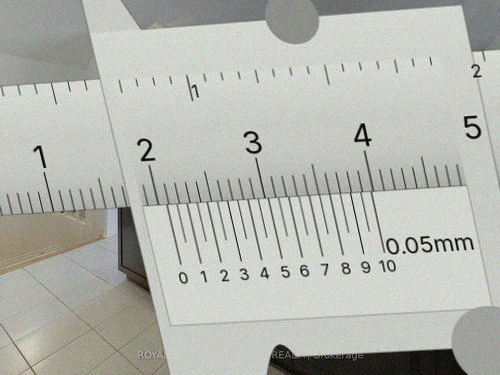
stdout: 20.8 mm
